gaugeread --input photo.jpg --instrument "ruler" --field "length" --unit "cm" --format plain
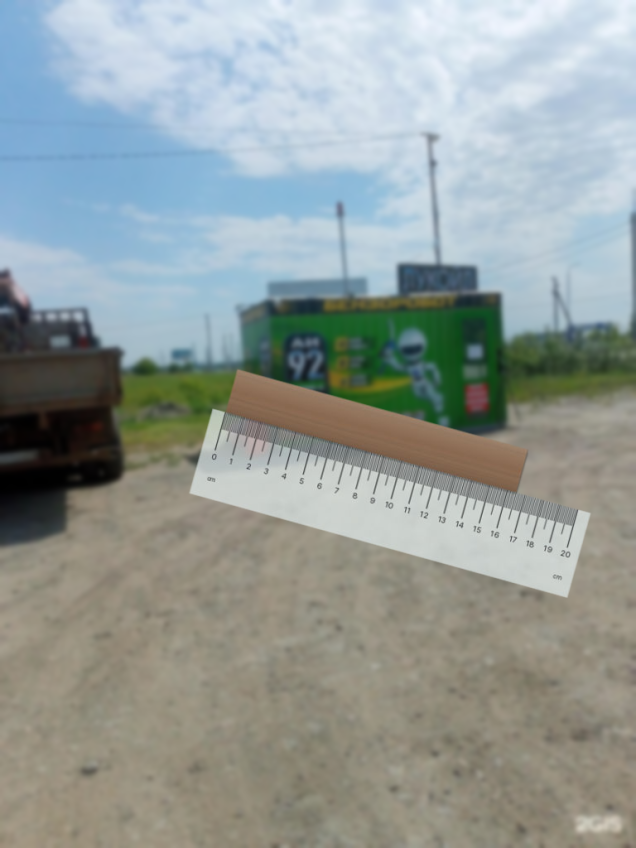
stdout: 16.5 cm
